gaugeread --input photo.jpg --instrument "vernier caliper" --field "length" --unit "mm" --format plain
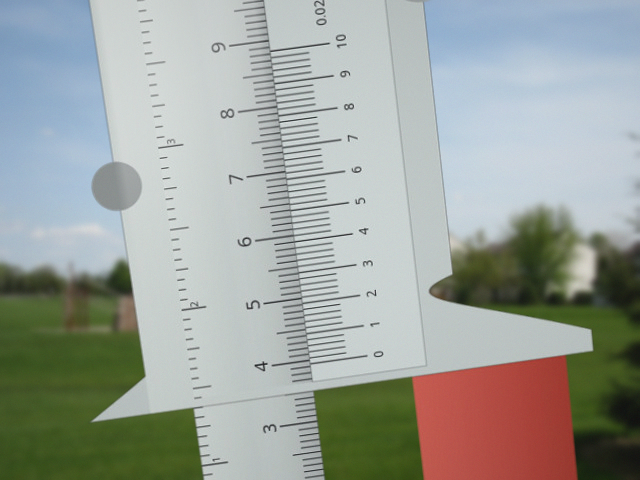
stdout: 39.4 mm
